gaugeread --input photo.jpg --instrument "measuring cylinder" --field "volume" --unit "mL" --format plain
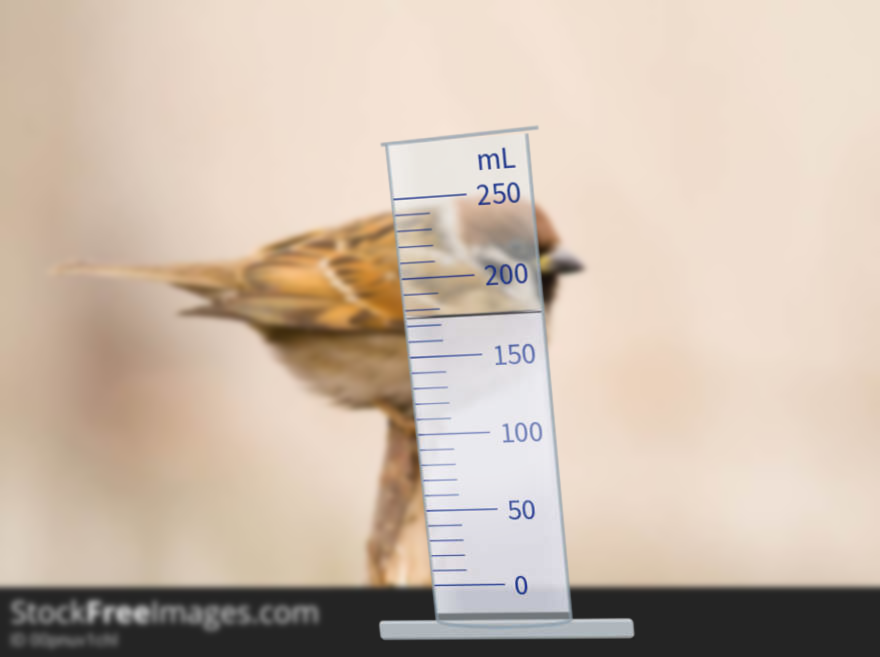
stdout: 175 mL
